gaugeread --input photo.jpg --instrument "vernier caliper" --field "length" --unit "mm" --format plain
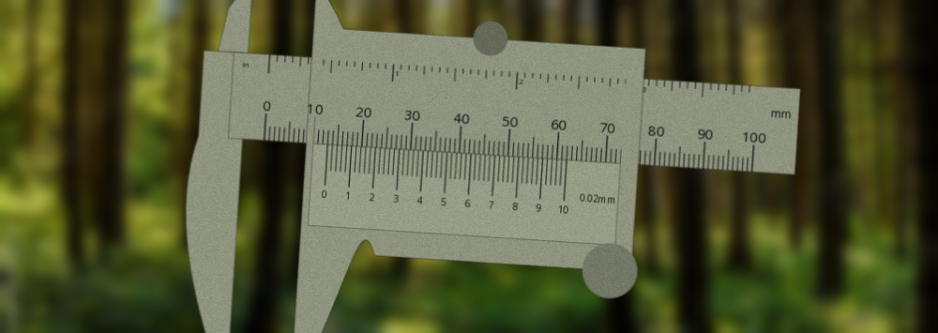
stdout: 13.0 mm
